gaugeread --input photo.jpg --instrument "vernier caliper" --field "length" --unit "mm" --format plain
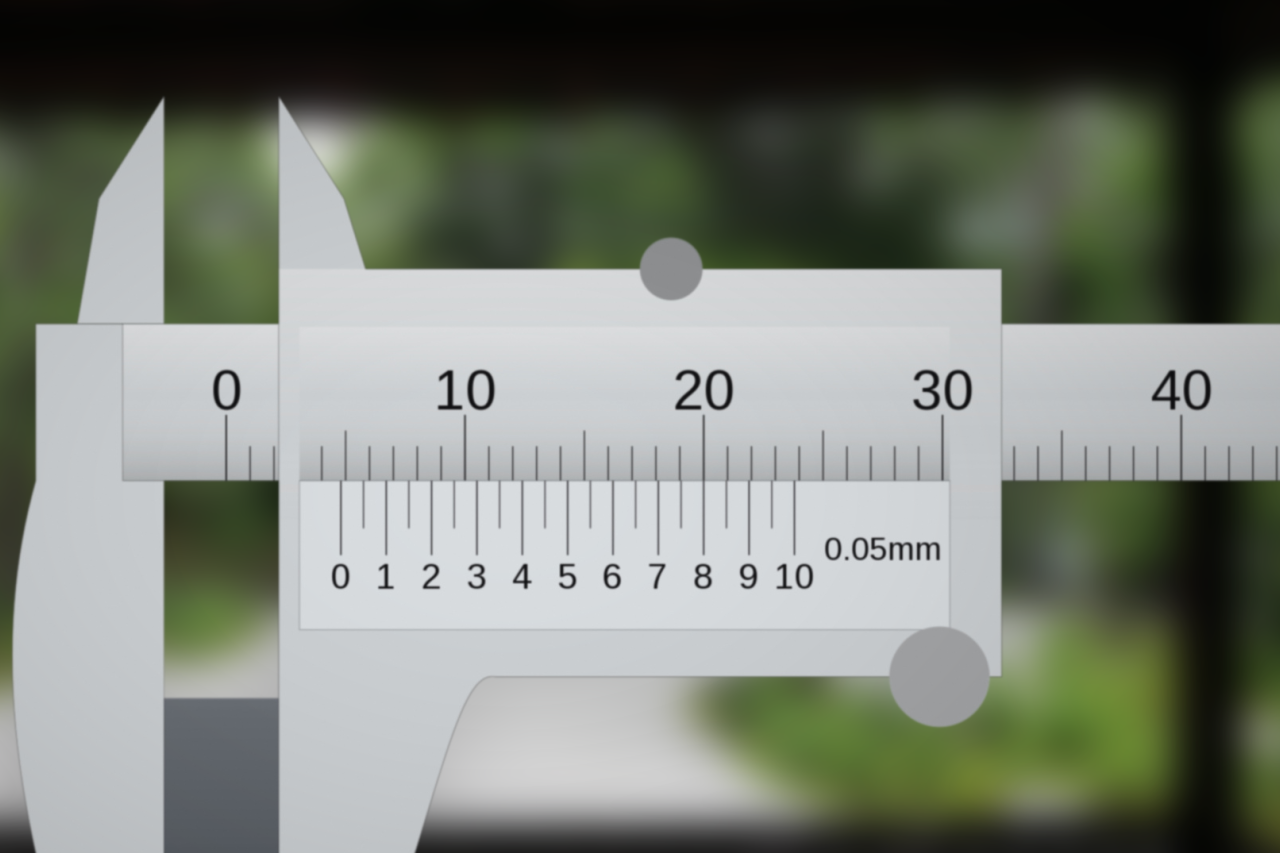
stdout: 4.8 mm
